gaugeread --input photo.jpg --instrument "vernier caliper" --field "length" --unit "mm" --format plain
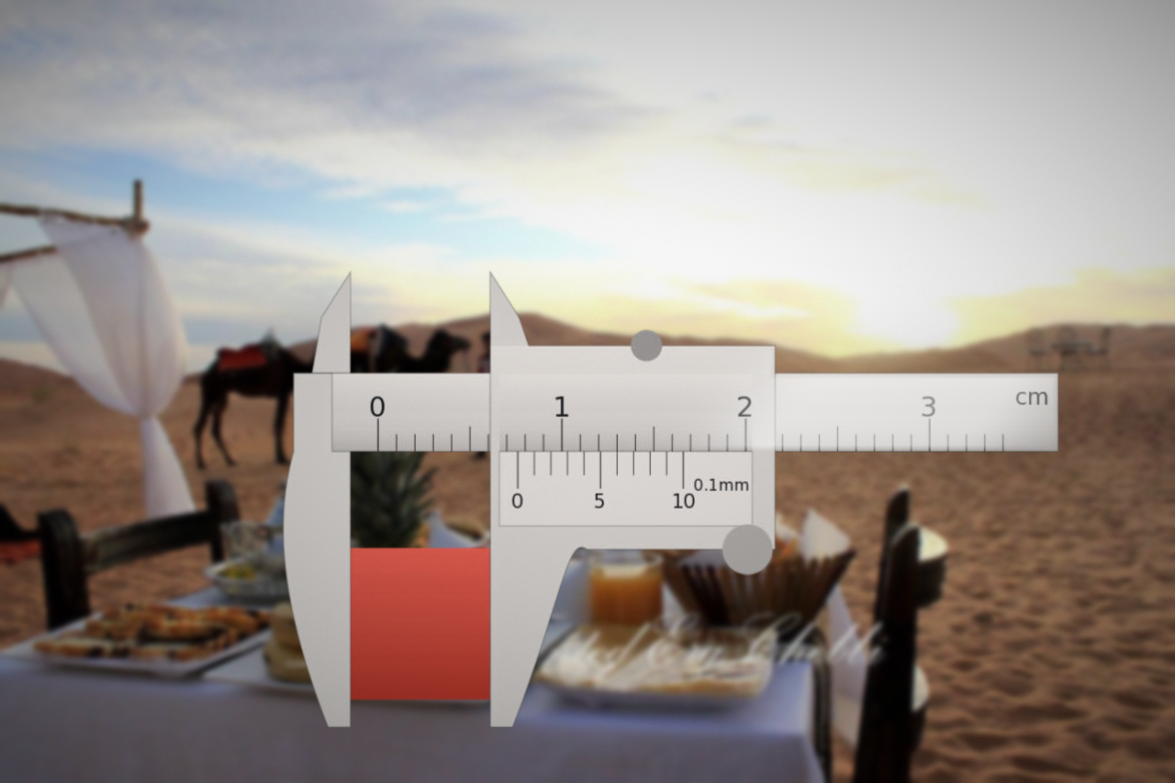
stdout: 7.6 mm
